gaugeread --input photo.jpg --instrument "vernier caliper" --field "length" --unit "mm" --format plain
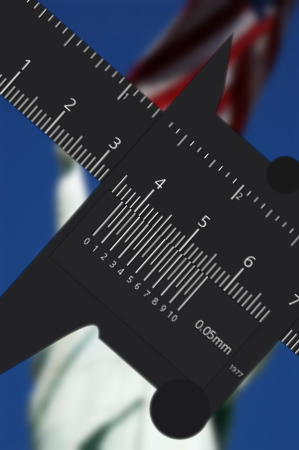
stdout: 37.4 mm
